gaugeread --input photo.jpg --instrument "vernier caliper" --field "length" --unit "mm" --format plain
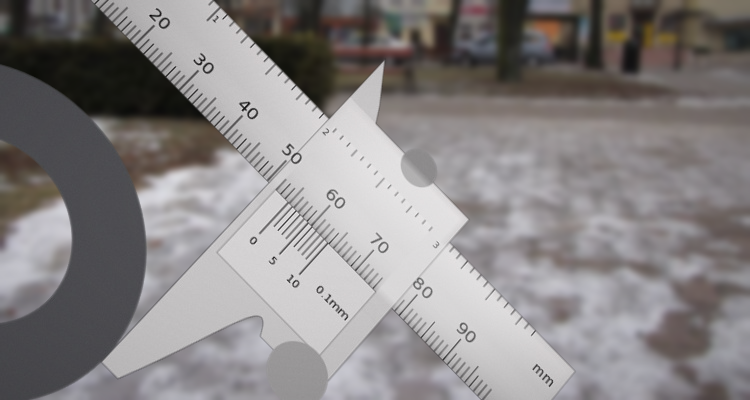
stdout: 54.8 mm
